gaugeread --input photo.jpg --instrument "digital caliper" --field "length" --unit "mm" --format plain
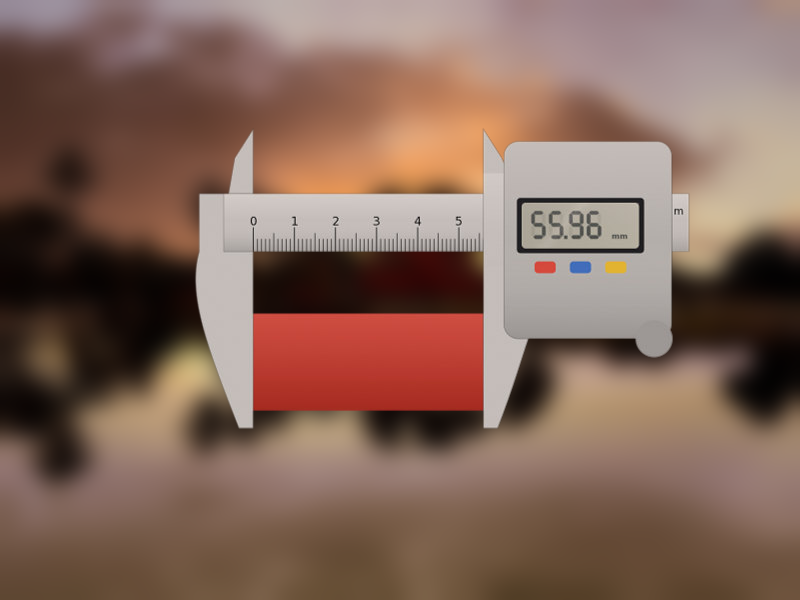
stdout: 55.96 mm
